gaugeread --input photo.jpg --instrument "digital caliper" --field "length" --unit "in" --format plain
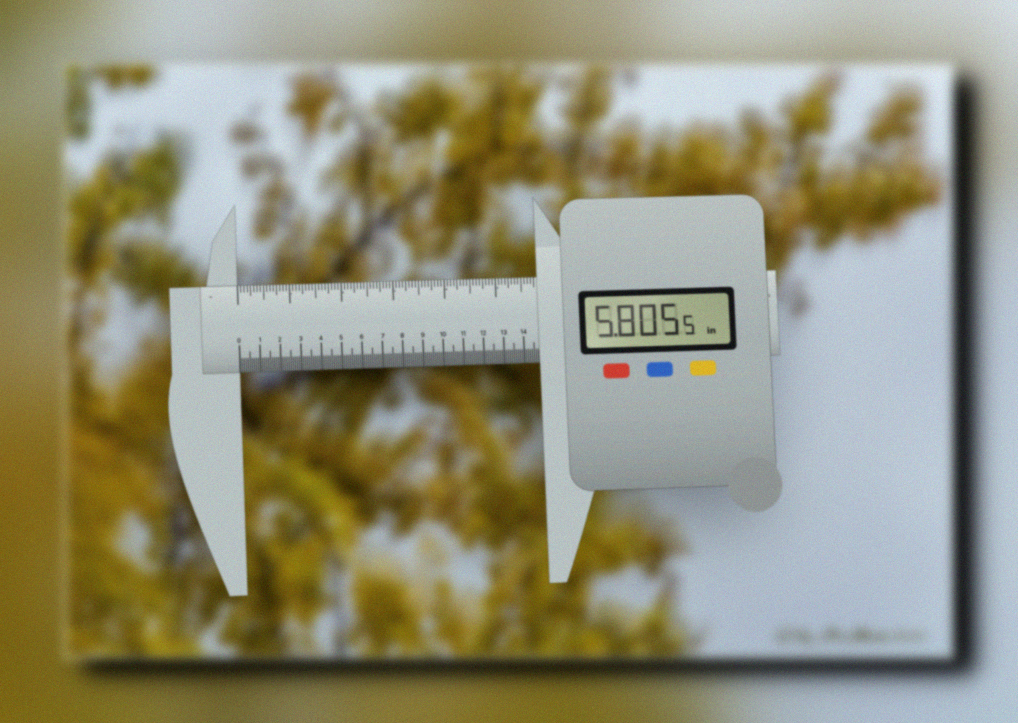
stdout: 5.8055 in
